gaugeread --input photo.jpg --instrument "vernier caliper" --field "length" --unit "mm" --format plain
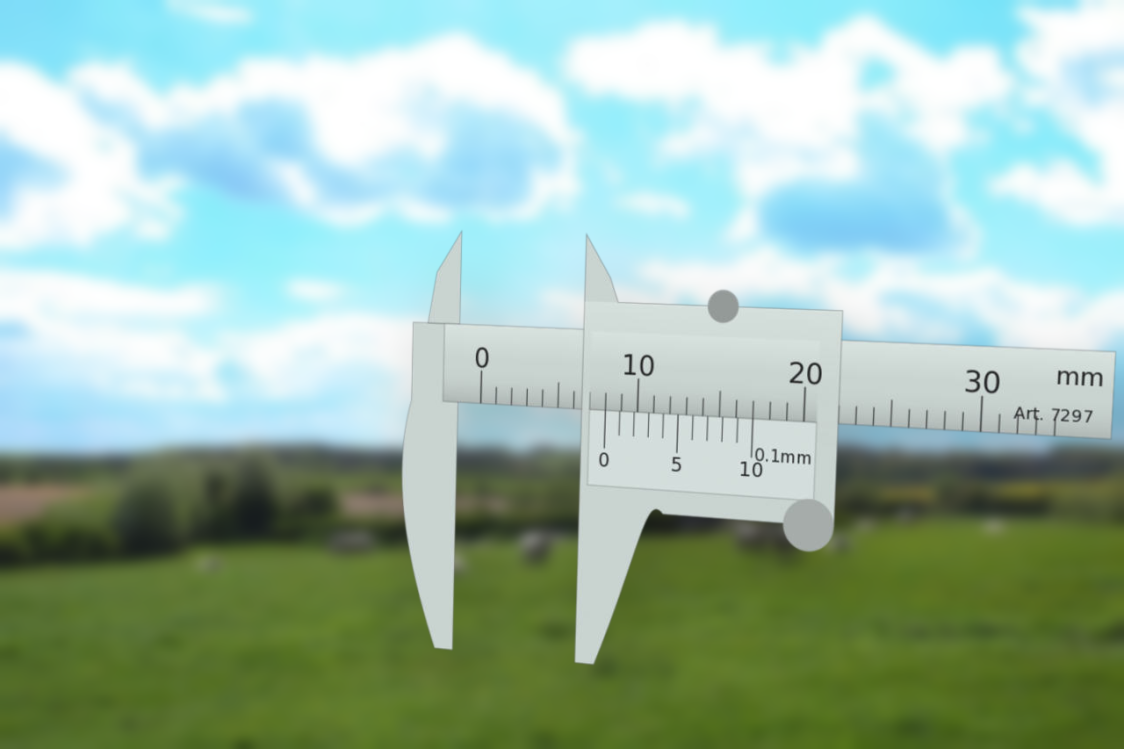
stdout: 8.0 mm
